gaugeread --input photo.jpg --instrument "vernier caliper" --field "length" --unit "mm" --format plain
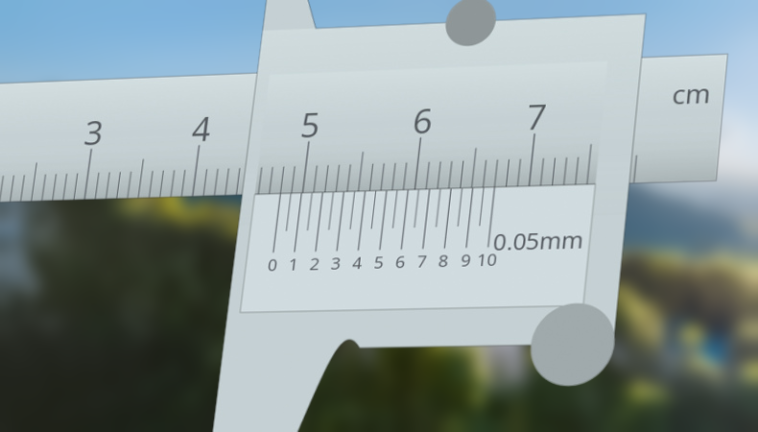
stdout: 48.0 mm
